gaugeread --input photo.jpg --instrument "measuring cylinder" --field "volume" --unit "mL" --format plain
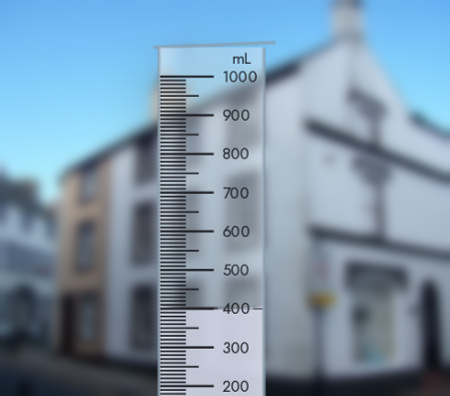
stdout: 400 mL
